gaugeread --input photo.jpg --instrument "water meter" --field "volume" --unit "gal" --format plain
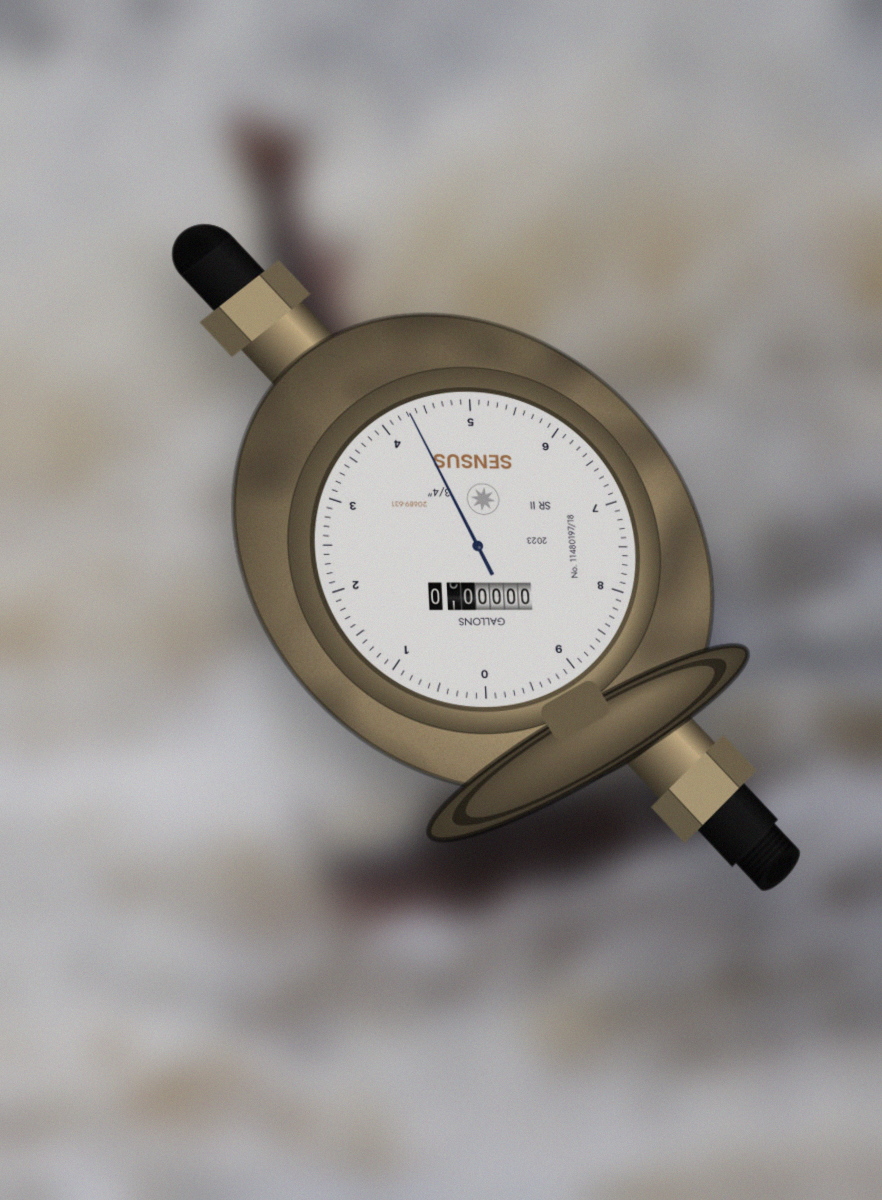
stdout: 14.3 gal
